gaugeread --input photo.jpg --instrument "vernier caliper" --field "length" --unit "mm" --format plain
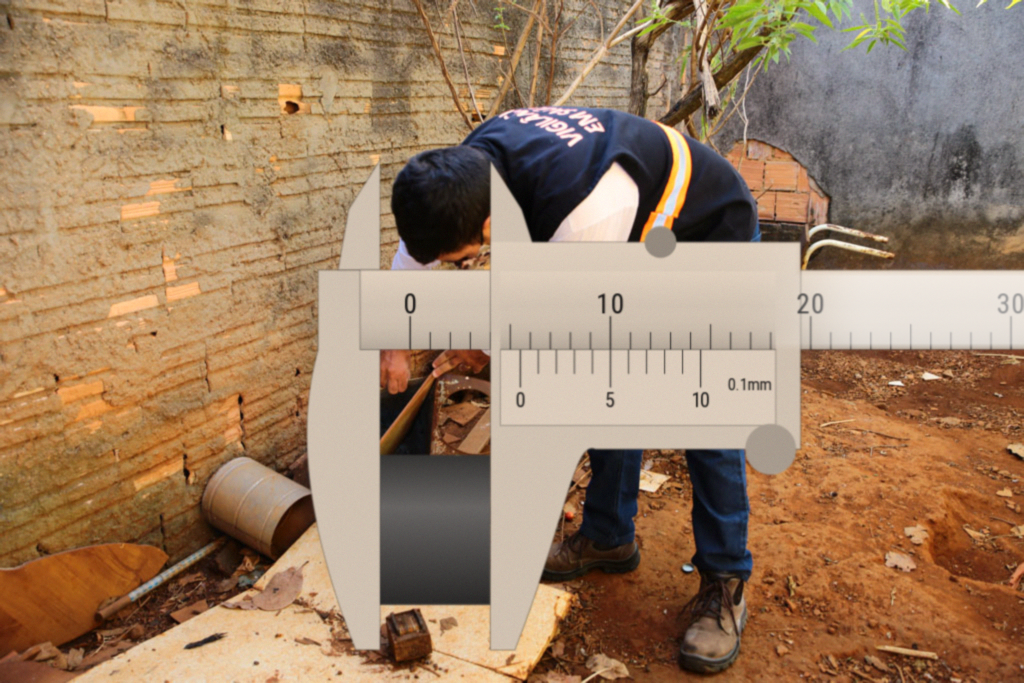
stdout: 5.5 mm
